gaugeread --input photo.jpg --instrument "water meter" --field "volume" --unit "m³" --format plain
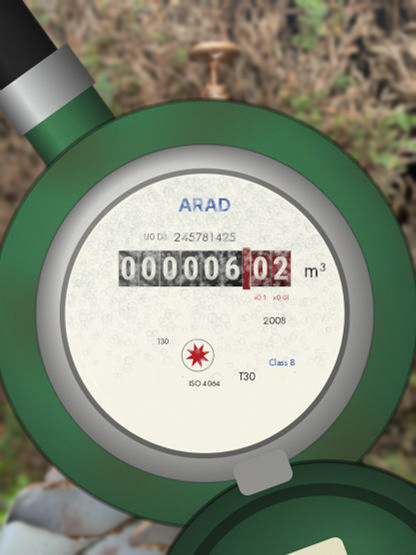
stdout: 6.02 m³
